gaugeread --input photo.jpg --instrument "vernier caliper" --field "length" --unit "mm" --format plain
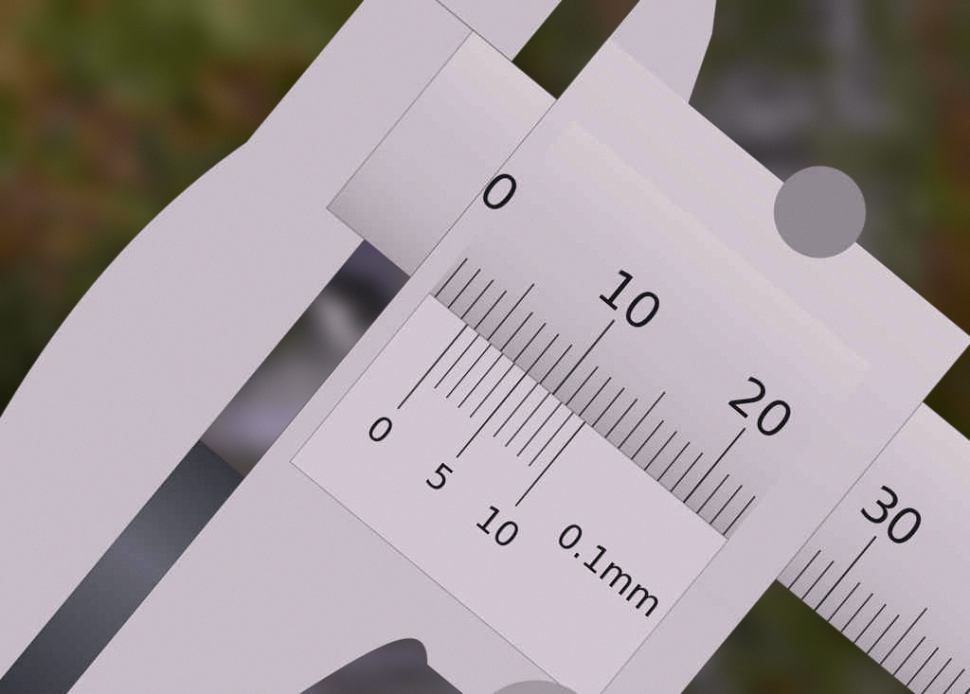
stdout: 3.5 mm
